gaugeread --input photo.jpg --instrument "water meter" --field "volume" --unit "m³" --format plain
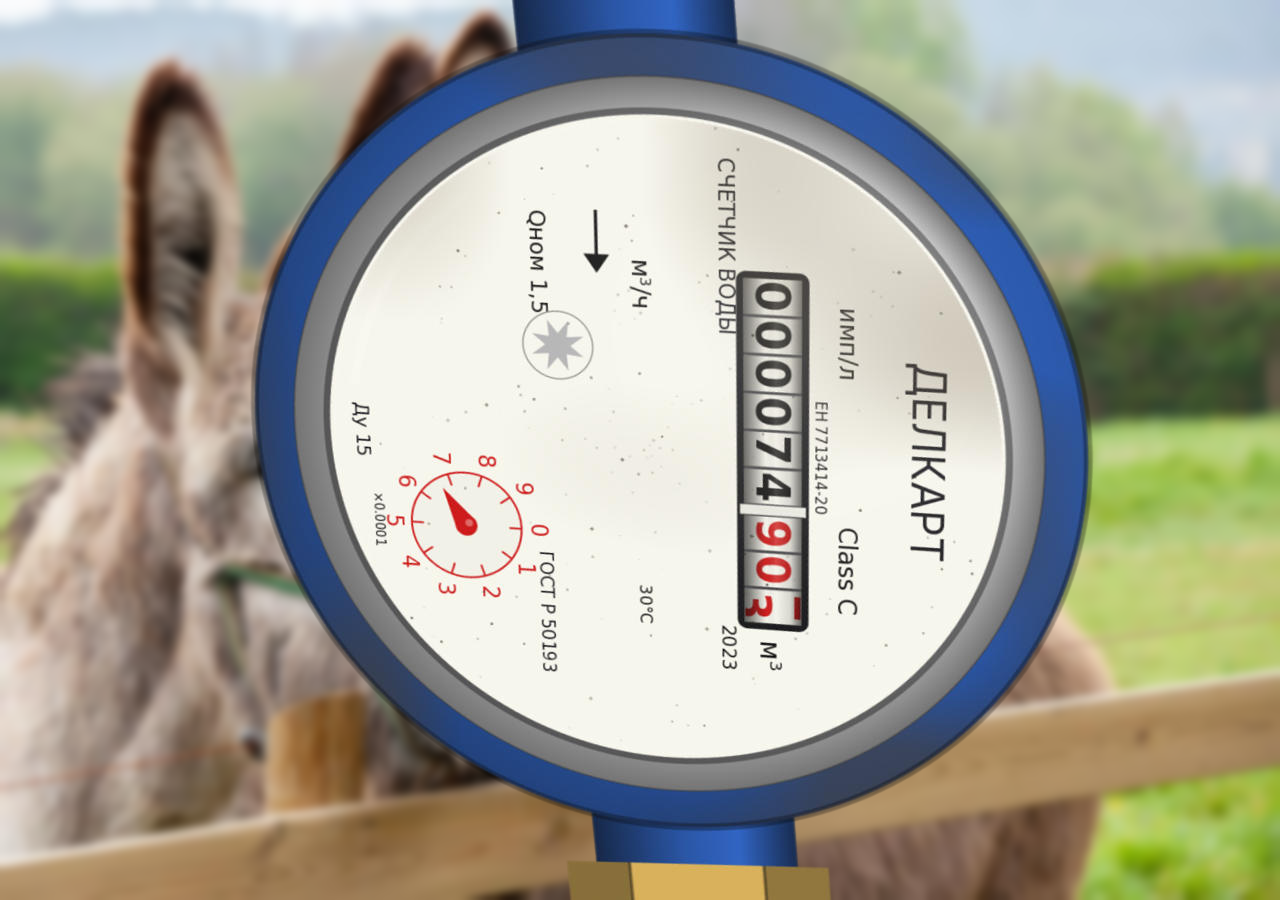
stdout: 74.9026 m³
